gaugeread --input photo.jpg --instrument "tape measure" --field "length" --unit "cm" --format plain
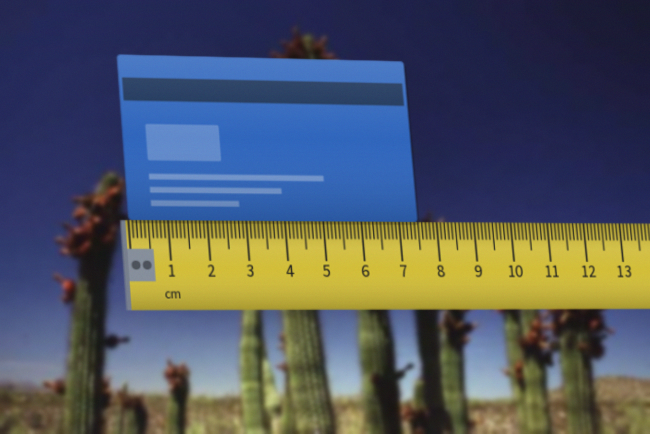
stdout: 7.5 cm
